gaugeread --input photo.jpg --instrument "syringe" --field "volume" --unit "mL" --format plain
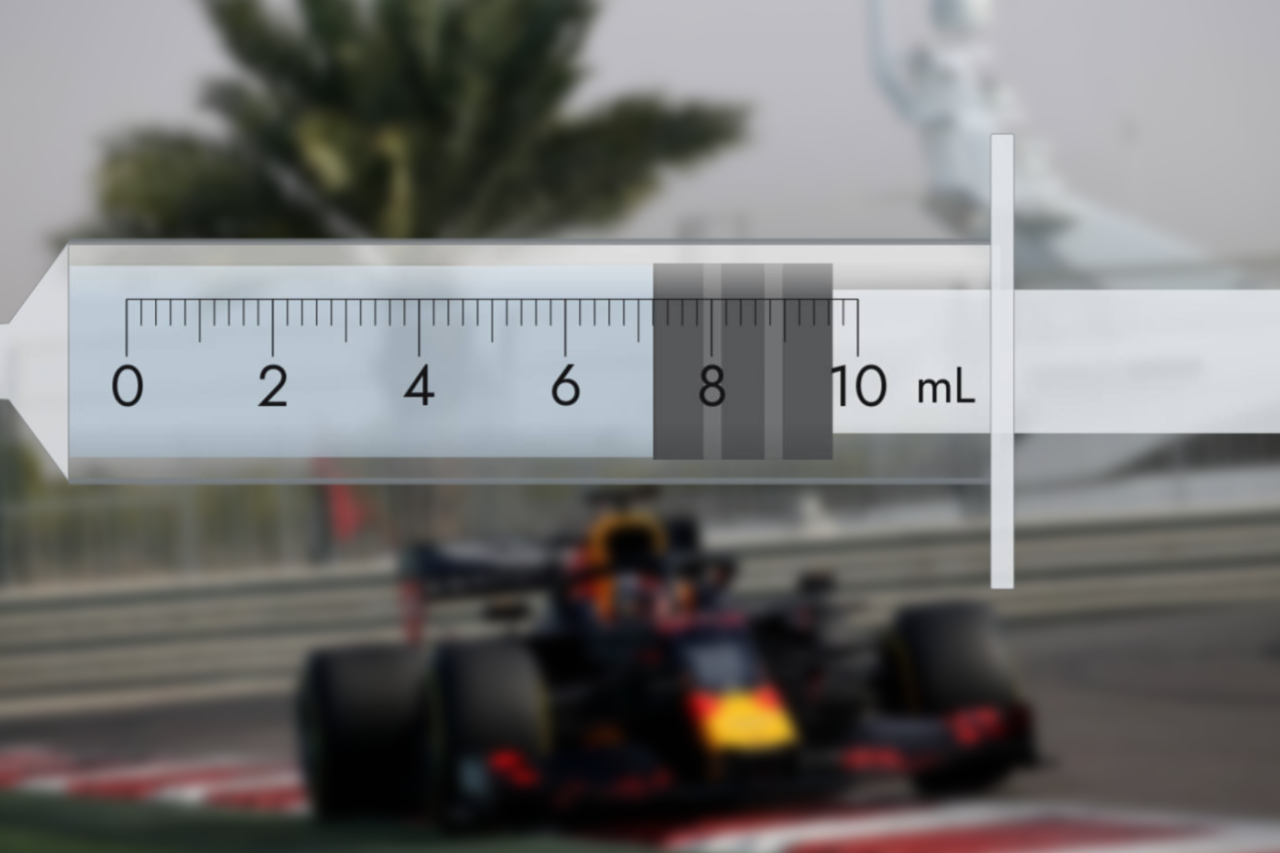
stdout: 7.2 mL
